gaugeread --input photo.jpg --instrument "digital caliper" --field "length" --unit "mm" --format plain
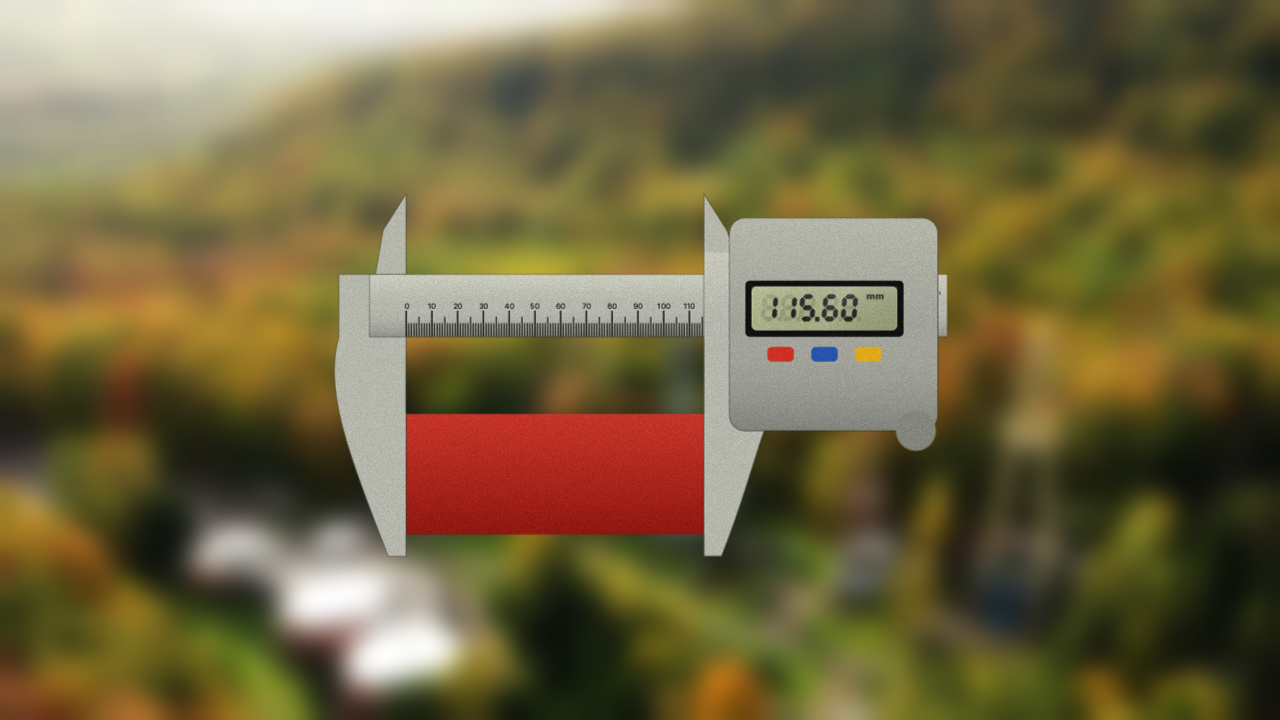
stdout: 115.60 mm
